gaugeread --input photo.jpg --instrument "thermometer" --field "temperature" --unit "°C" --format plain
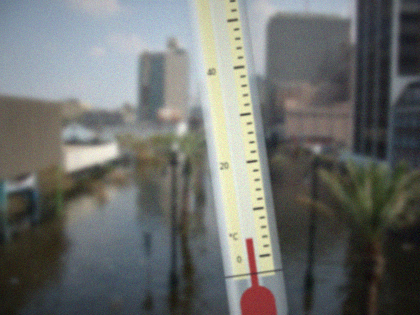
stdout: 4 °C
